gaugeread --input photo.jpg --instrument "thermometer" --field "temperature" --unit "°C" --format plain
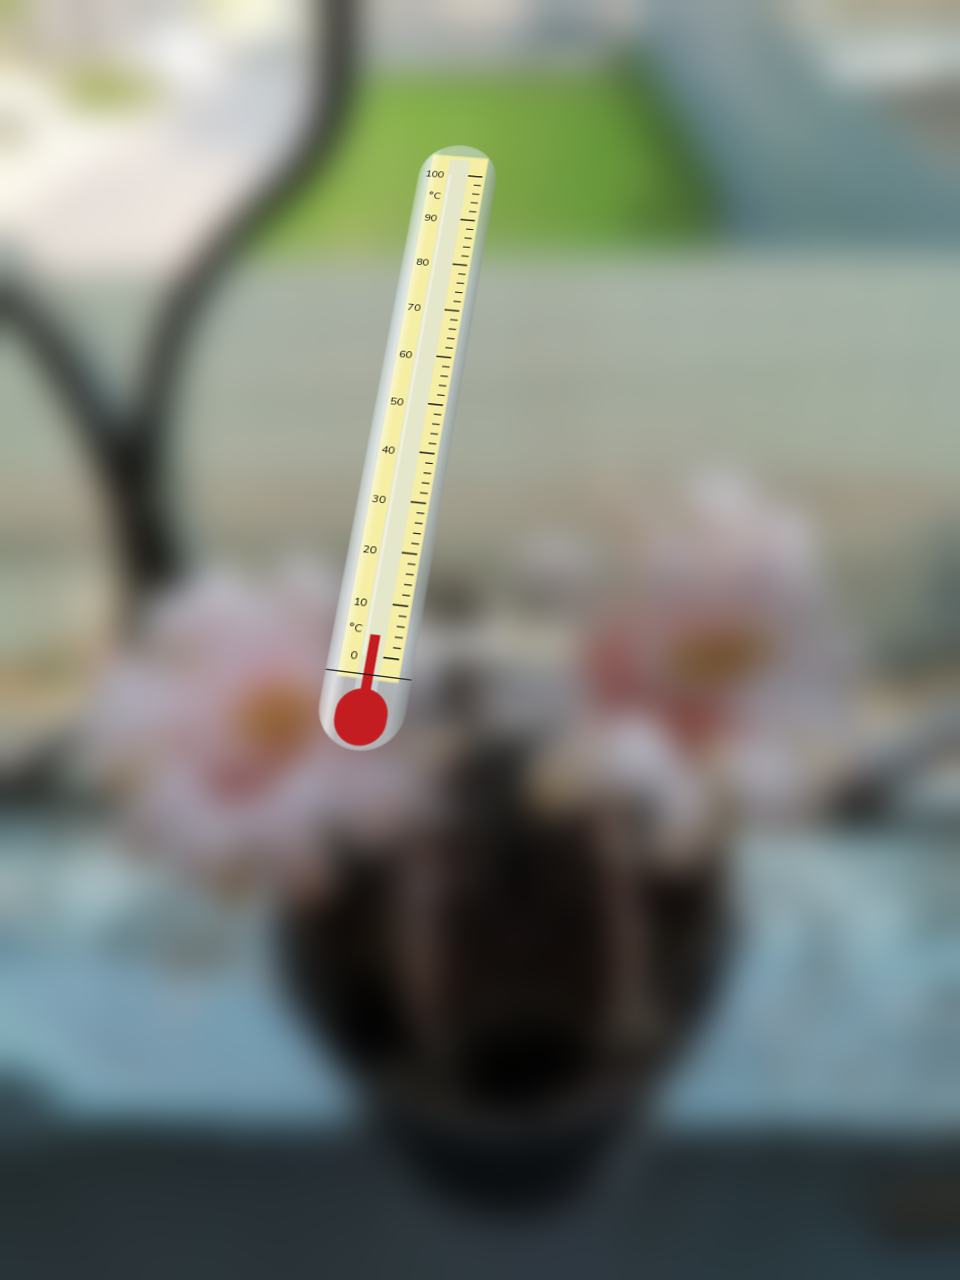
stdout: 4 °C
